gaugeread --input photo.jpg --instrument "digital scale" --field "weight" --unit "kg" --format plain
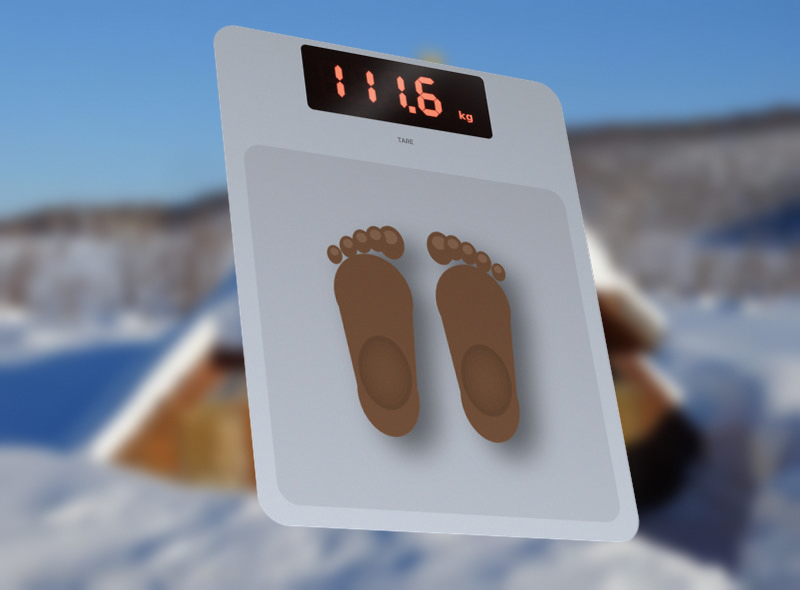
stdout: 111.6 kg
